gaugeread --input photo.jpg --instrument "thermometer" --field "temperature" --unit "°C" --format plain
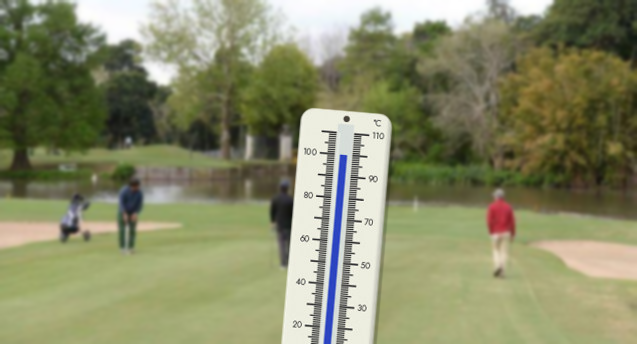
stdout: 100 °C
